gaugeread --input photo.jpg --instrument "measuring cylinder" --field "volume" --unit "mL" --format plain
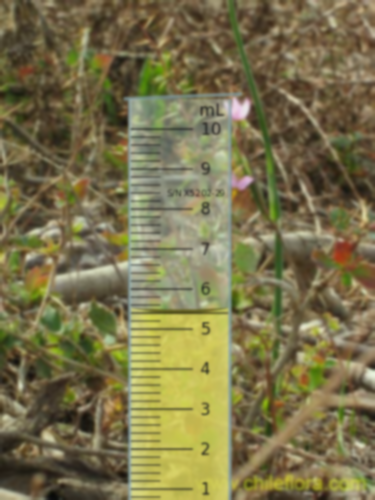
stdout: 5.4 mL
